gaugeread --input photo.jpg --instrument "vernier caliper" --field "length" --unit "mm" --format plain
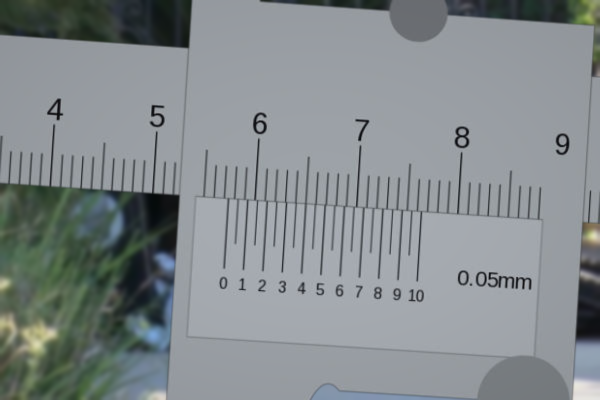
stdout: 57.4 mm
